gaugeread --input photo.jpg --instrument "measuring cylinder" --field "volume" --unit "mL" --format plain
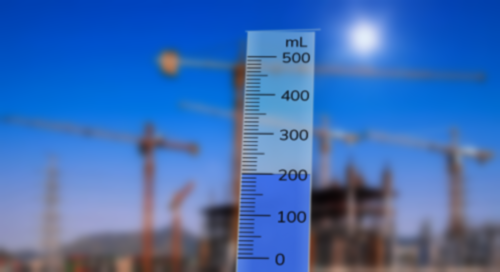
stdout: 200 mL
